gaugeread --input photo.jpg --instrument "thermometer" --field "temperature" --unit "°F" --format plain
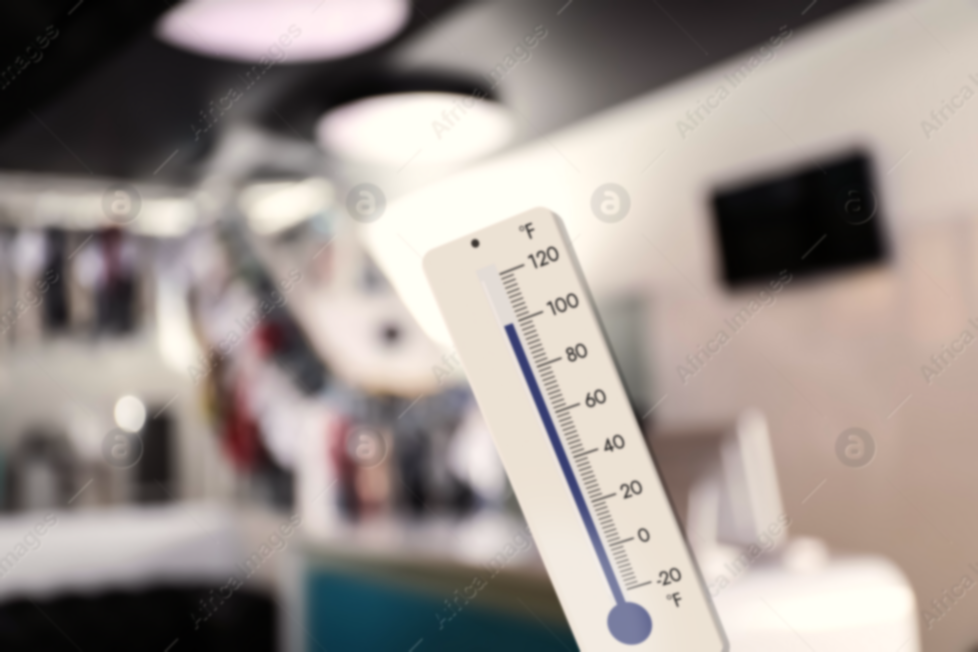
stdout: 100 °F
